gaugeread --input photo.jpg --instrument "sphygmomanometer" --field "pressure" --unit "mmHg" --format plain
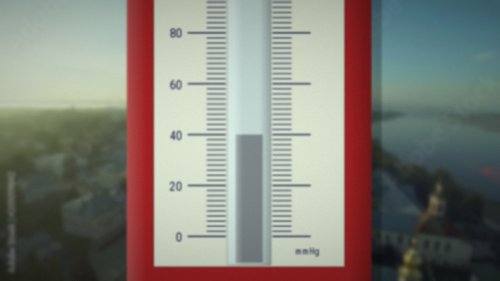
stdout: 40 mmHg
